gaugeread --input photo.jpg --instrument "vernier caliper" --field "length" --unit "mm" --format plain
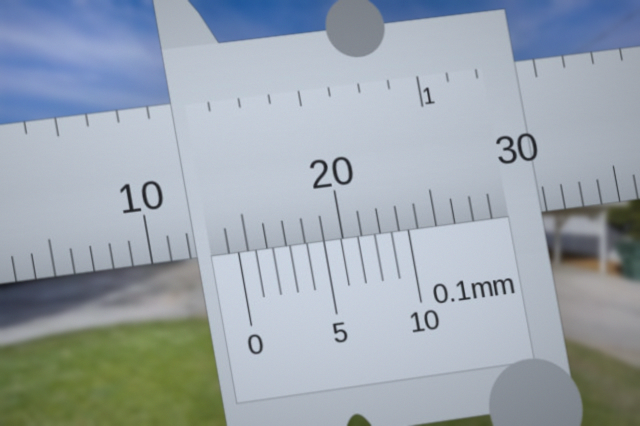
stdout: 14.5 mm
